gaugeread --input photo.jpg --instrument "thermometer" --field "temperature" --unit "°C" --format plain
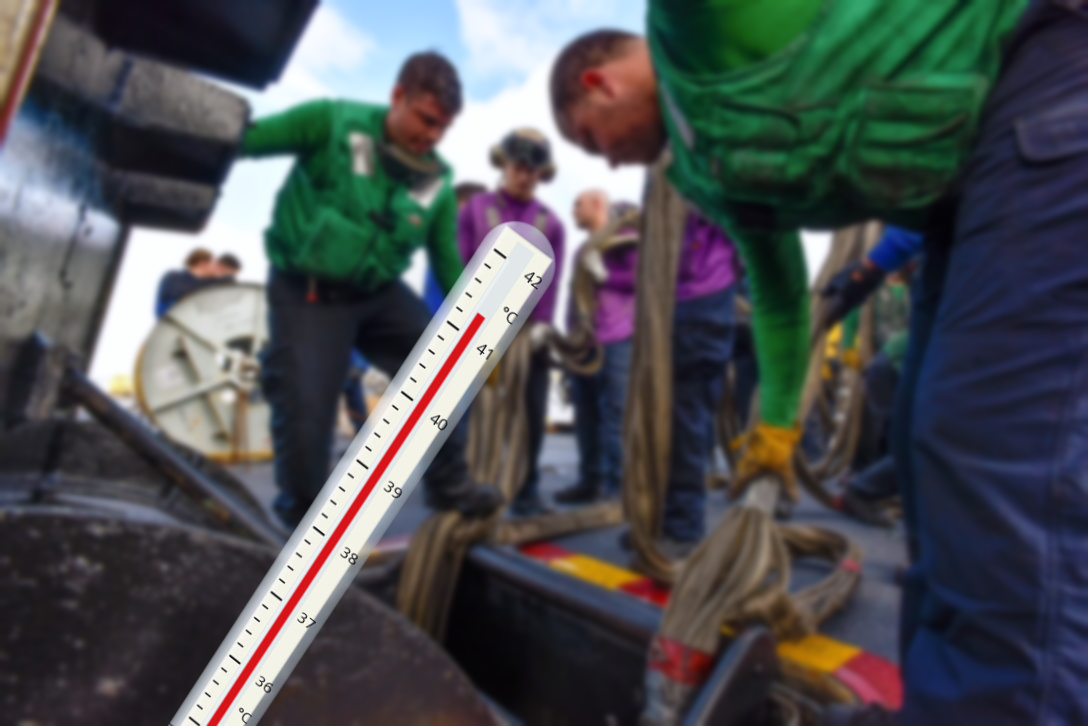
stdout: 41.3 °C
